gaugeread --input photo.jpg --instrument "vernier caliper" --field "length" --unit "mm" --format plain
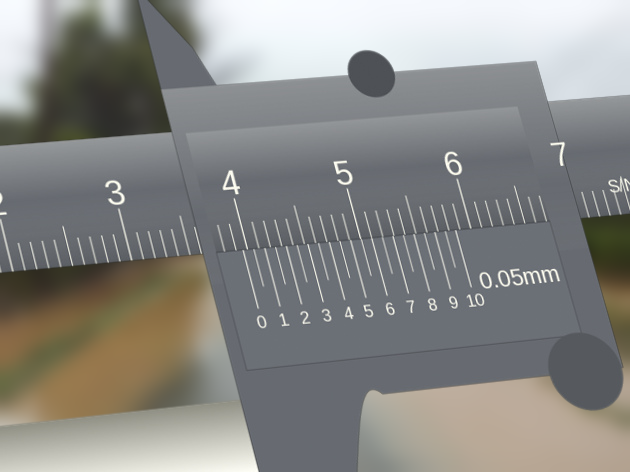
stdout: 39.6 mm
